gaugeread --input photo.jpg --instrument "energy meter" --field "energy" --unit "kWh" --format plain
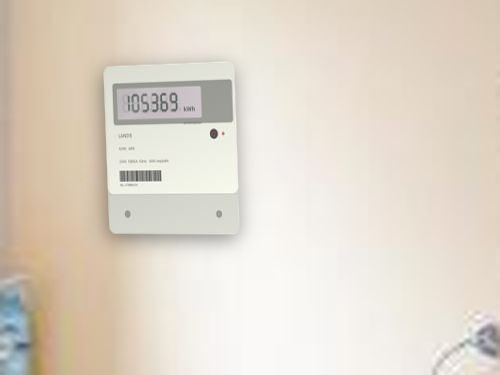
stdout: 105369 kWh
